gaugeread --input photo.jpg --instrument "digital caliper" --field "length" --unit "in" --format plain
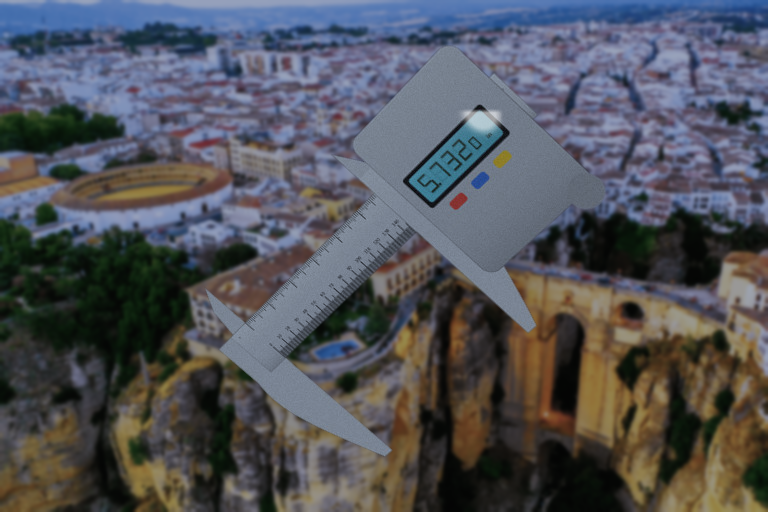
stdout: 5.7320 in
